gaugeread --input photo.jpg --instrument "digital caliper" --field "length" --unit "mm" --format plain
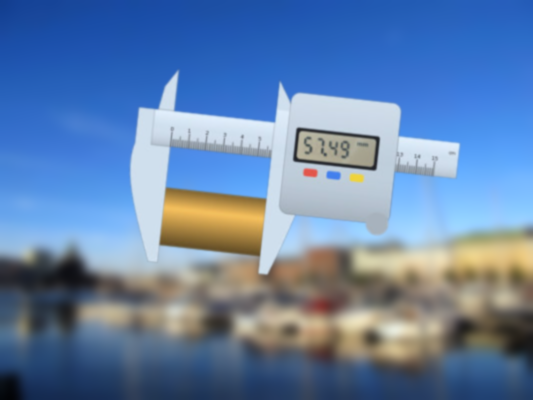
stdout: 57.49 mm
